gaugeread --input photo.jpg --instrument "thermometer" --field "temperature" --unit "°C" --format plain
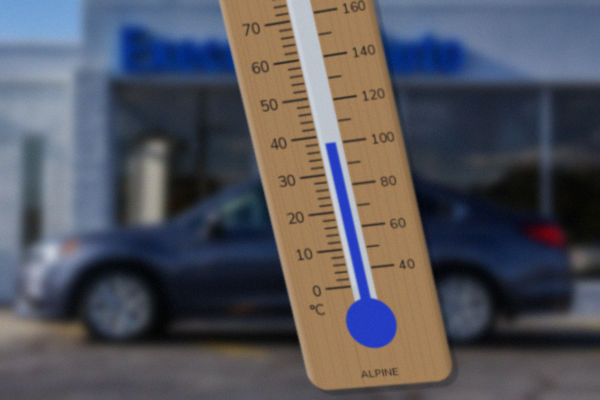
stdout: 38 °C
